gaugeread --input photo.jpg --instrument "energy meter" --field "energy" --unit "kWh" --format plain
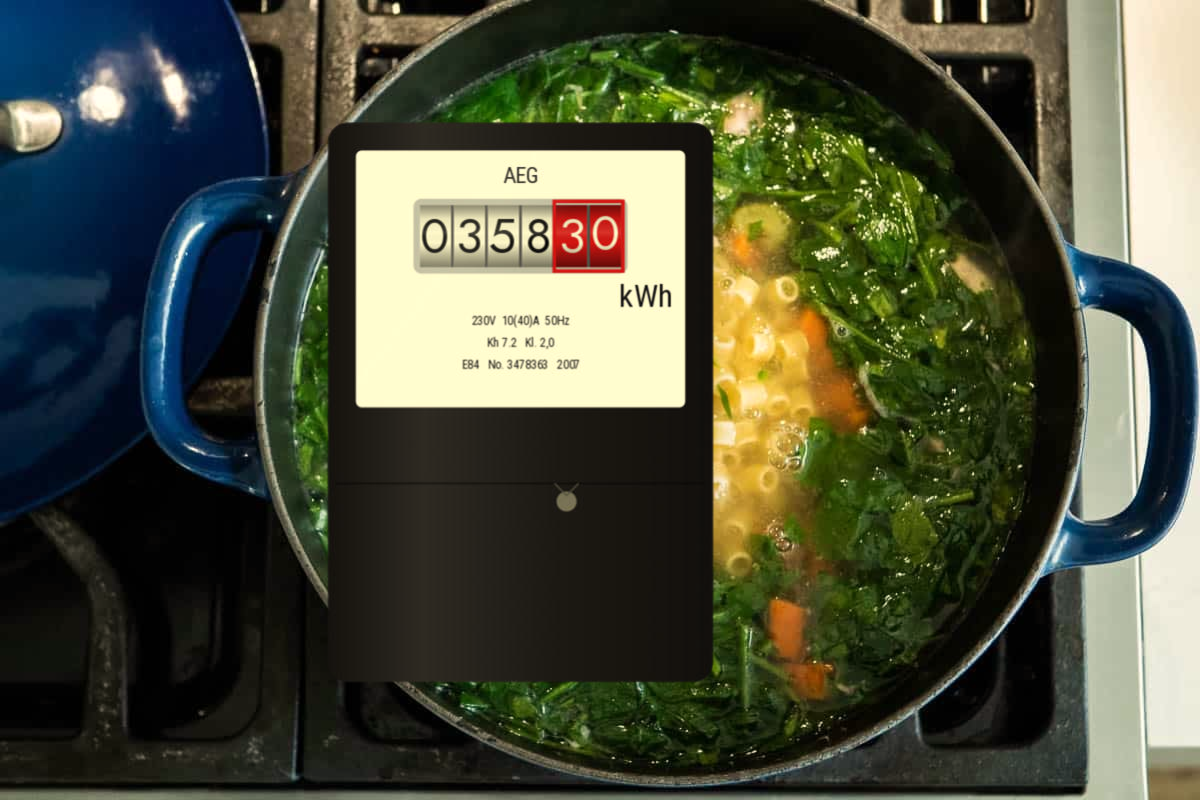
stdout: 358.30 kWh
